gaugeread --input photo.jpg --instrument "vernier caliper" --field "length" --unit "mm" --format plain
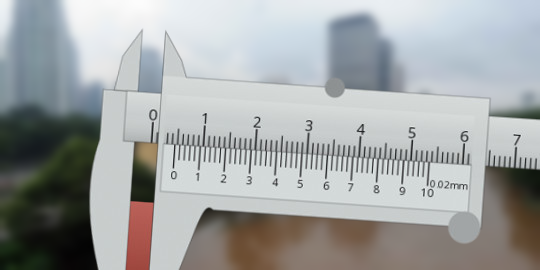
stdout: 4.5 mm
